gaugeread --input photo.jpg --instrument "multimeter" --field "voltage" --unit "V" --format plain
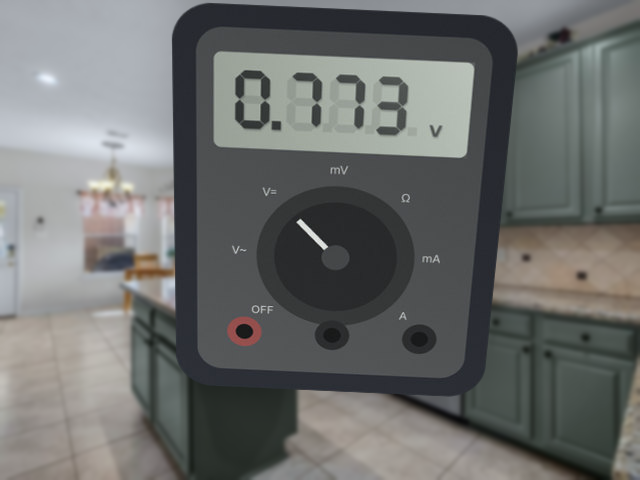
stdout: 0.773 V
